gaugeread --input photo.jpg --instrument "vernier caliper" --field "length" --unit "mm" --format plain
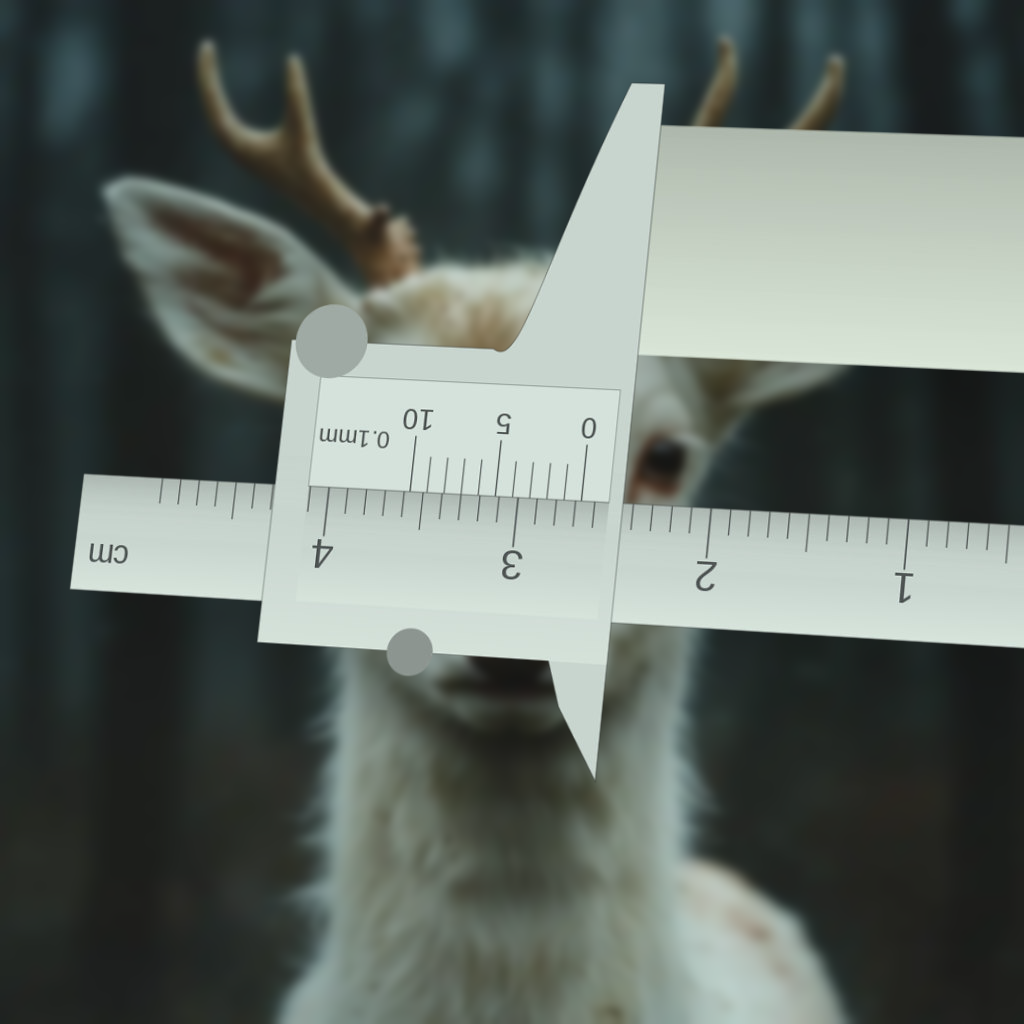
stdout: 26.7 mm
